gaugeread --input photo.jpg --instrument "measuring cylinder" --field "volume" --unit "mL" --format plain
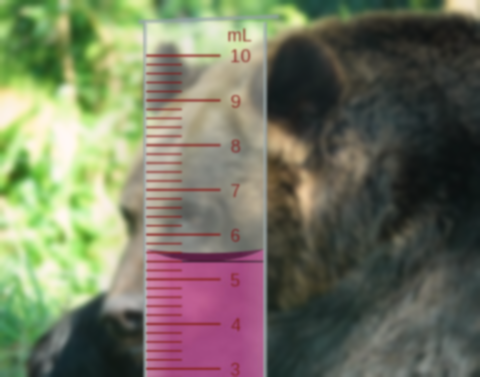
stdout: 5.4 mL
